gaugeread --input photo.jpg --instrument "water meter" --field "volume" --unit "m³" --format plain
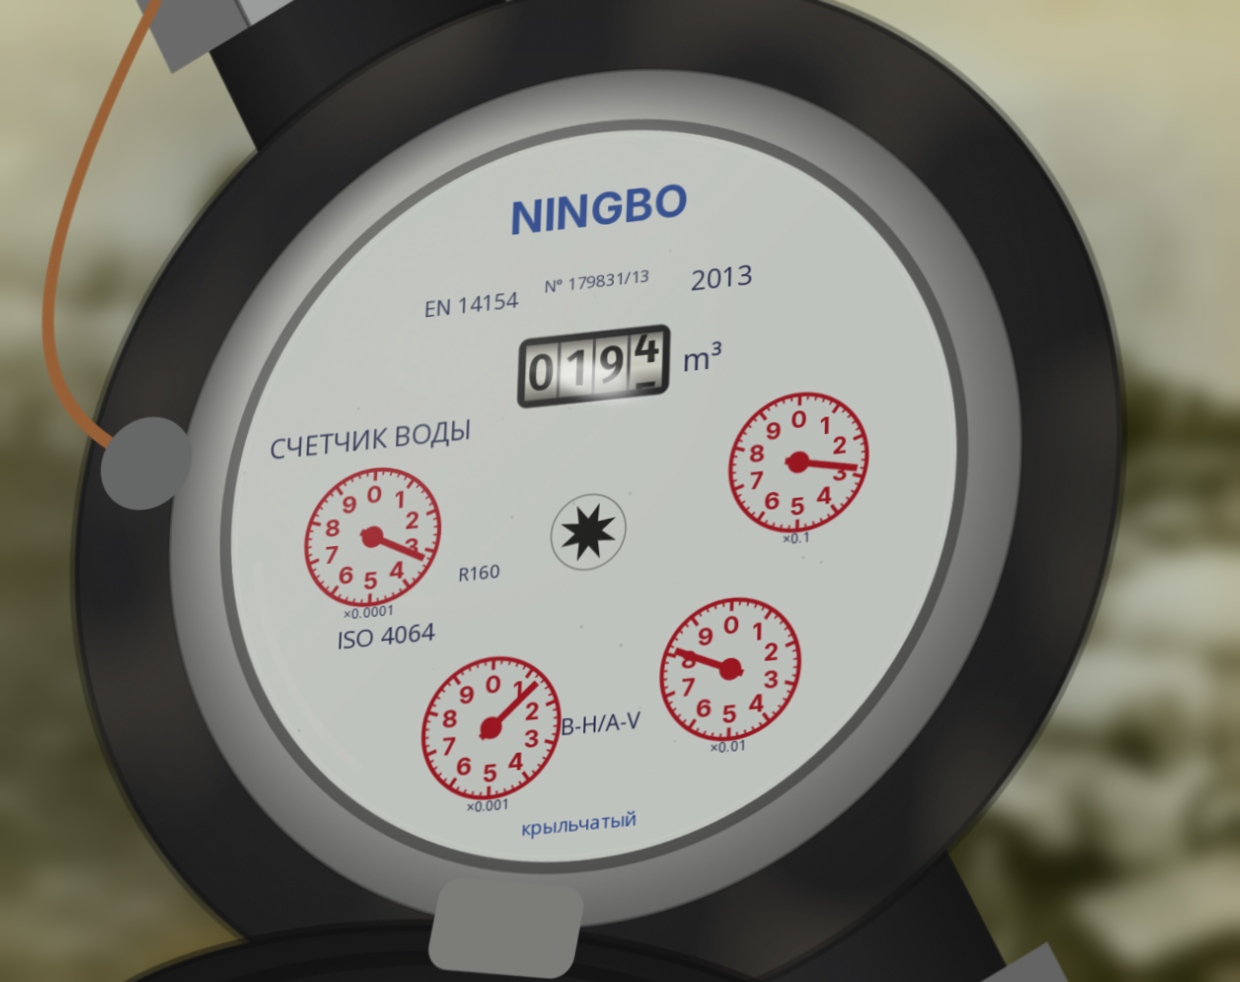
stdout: 194.2813 m³
